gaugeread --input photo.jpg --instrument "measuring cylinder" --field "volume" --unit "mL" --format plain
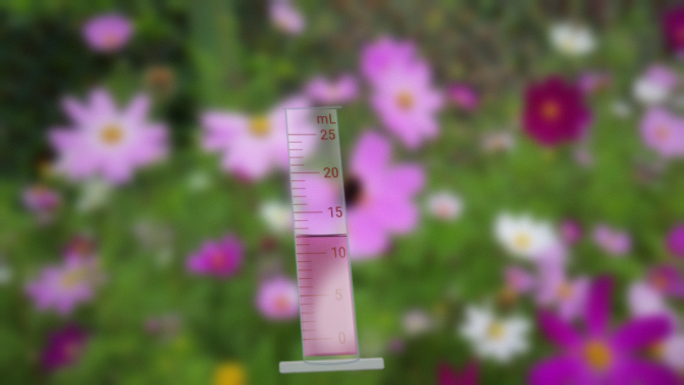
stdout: 12 mL
